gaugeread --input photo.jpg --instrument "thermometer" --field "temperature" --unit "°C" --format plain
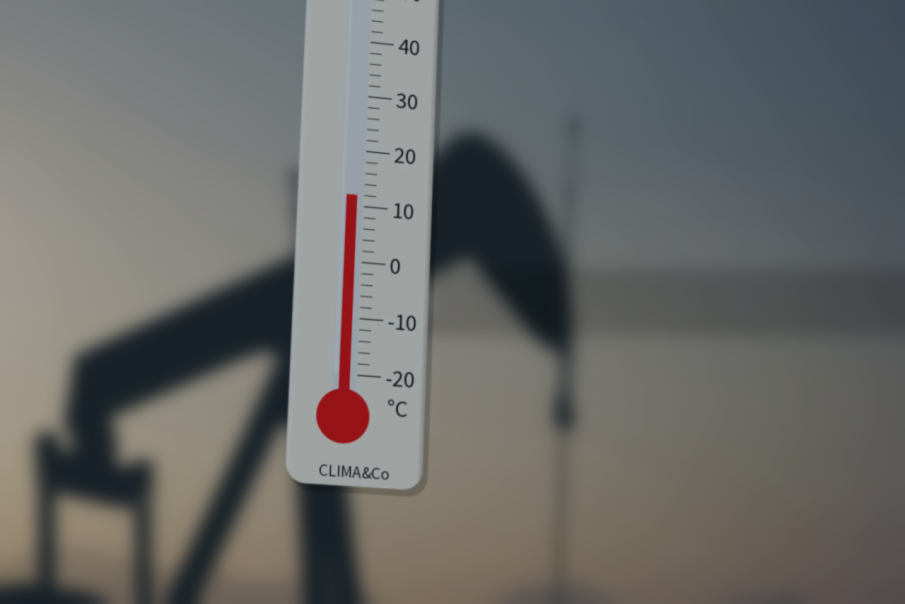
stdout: 12 °C
